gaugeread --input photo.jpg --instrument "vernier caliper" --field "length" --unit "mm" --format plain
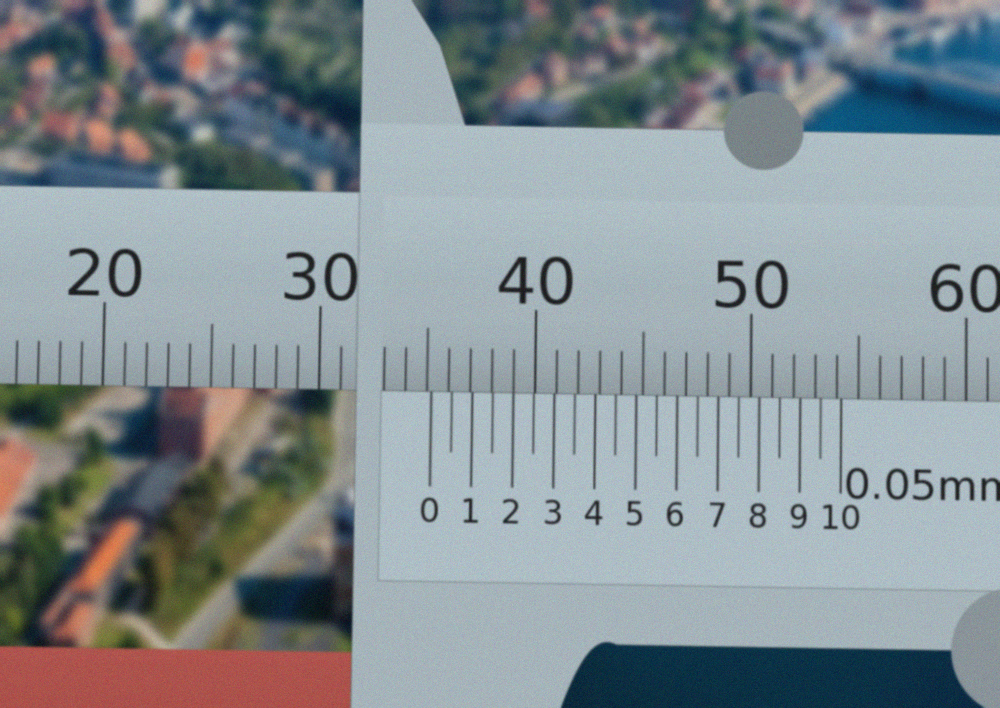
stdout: 35.2 mm
